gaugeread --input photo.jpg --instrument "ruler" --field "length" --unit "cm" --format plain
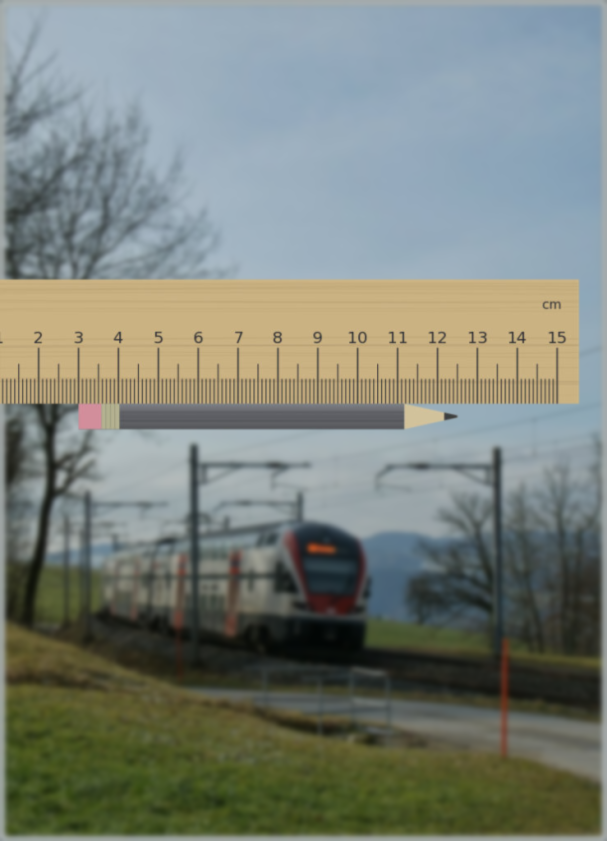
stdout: 9.5 cm
